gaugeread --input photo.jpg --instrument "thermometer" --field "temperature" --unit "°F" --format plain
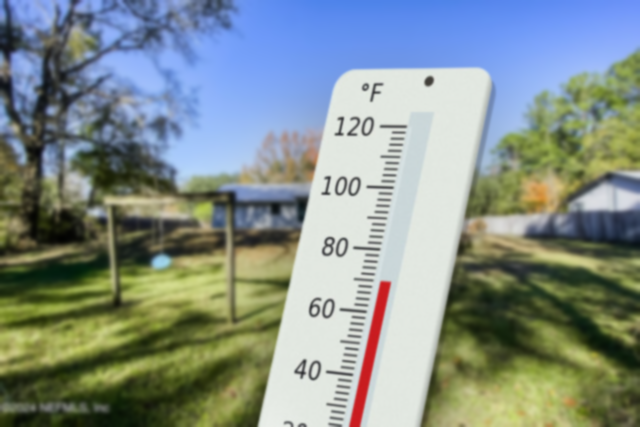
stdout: 70 °F
